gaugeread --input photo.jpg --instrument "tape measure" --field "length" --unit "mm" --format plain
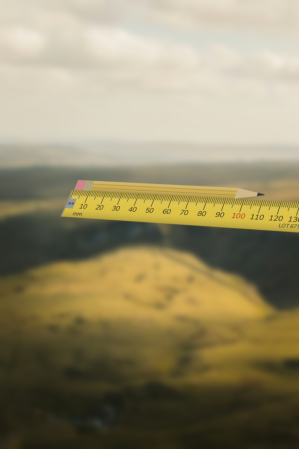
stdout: 110 mm
